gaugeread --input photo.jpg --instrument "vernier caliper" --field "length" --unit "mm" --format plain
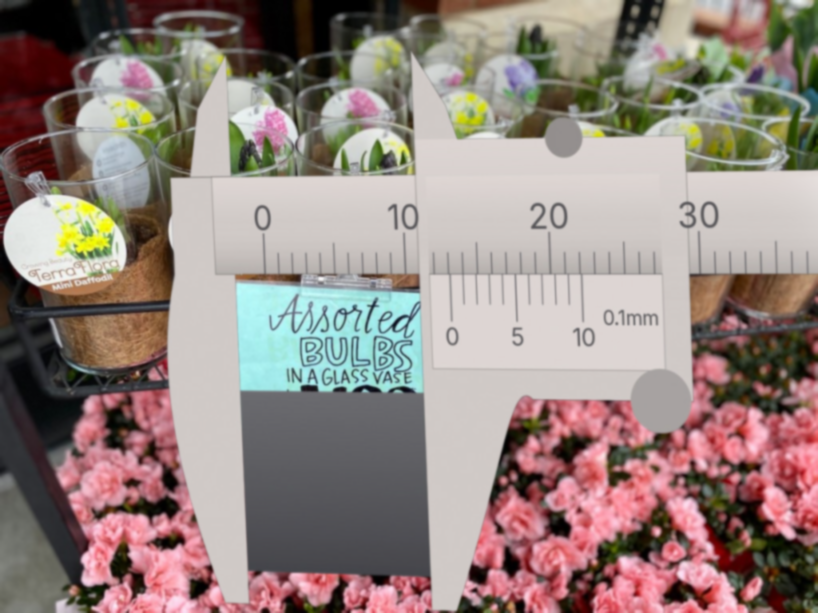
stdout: 13.1 mm
